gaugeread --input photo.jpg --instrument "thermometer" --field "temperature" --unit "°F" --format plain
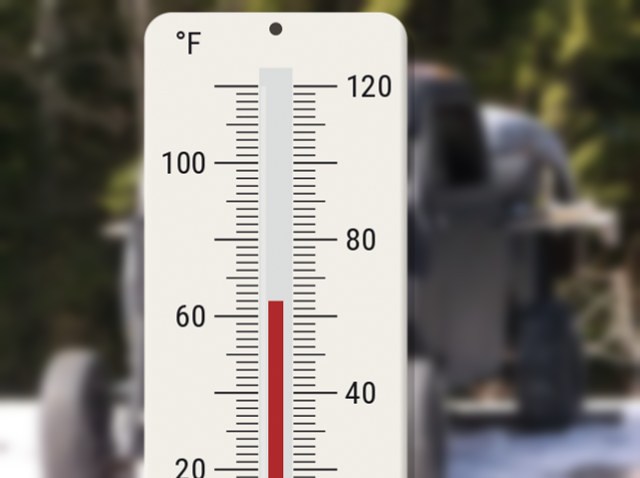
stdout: 64 °F
